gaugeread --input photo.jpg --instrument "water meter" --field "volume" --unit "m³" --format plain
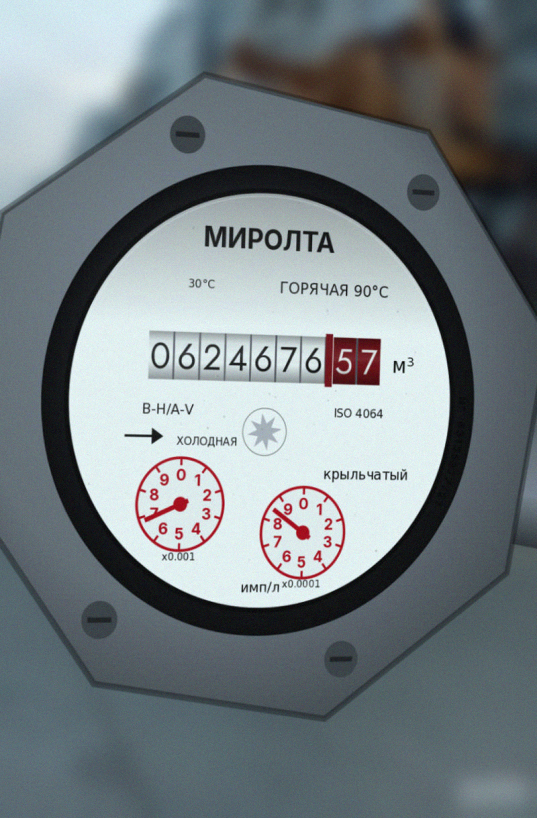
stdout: 624676.5768 m³
